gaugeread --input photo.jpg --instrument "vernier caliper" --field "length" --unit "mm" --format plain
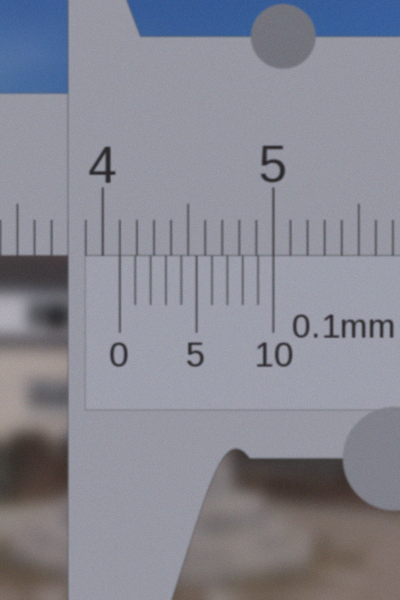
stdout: 41.0 mm
